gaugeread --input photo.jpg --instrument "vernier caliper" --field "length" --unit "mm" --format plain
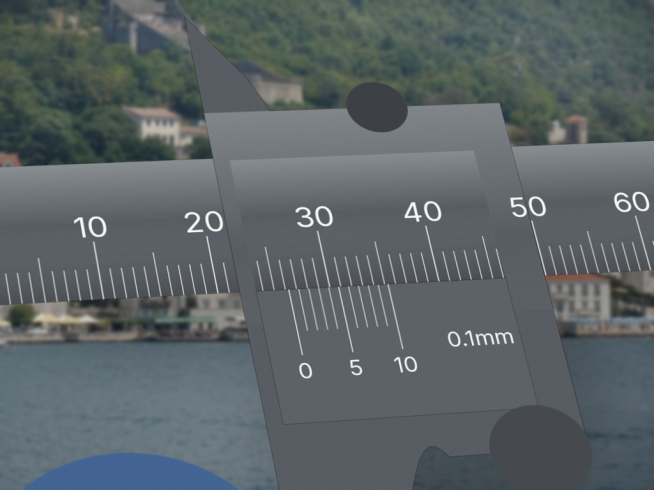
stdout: 26.3 mm
